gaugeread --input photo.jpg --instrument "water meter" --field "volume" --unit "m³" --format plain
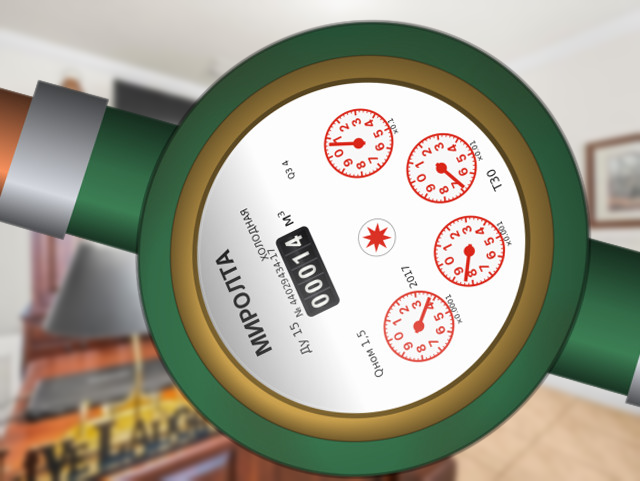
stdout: 14.0683 m³
